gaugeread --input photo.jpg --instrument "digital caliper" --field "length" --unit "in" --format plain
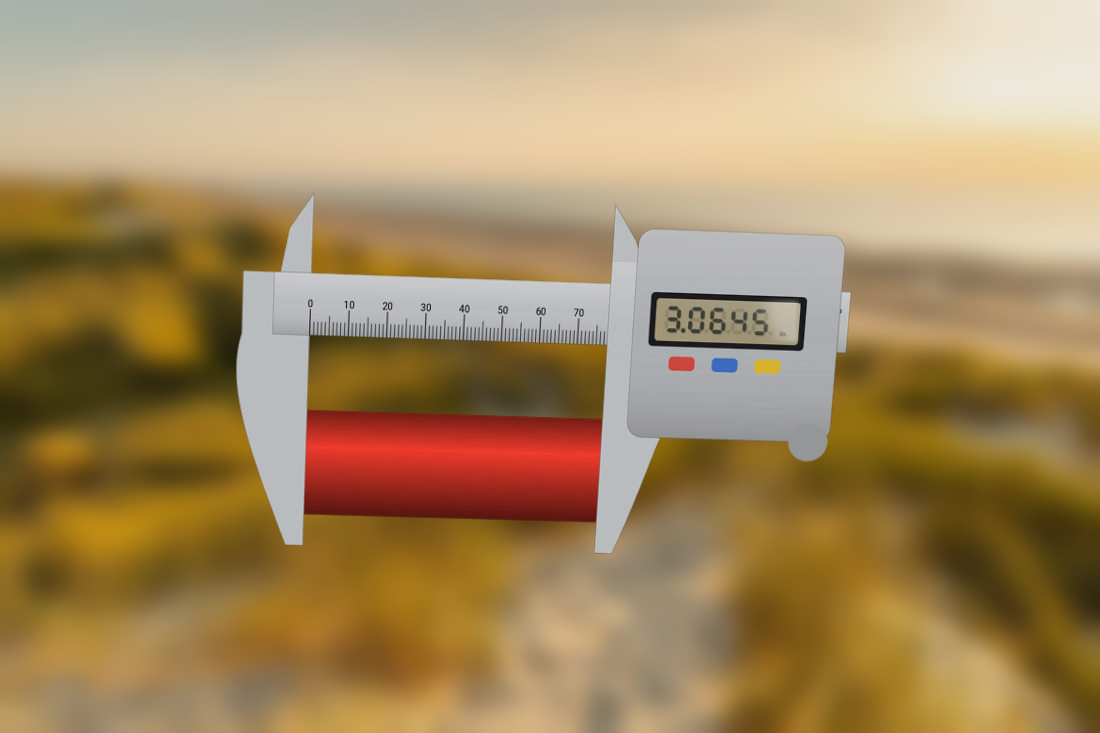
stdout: 3.0645 in
